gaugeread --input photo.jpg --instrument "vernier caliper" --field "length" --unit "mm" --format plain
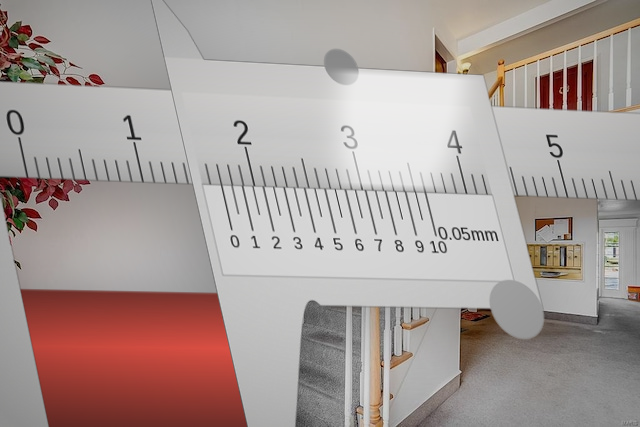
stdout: 17.0 mm
